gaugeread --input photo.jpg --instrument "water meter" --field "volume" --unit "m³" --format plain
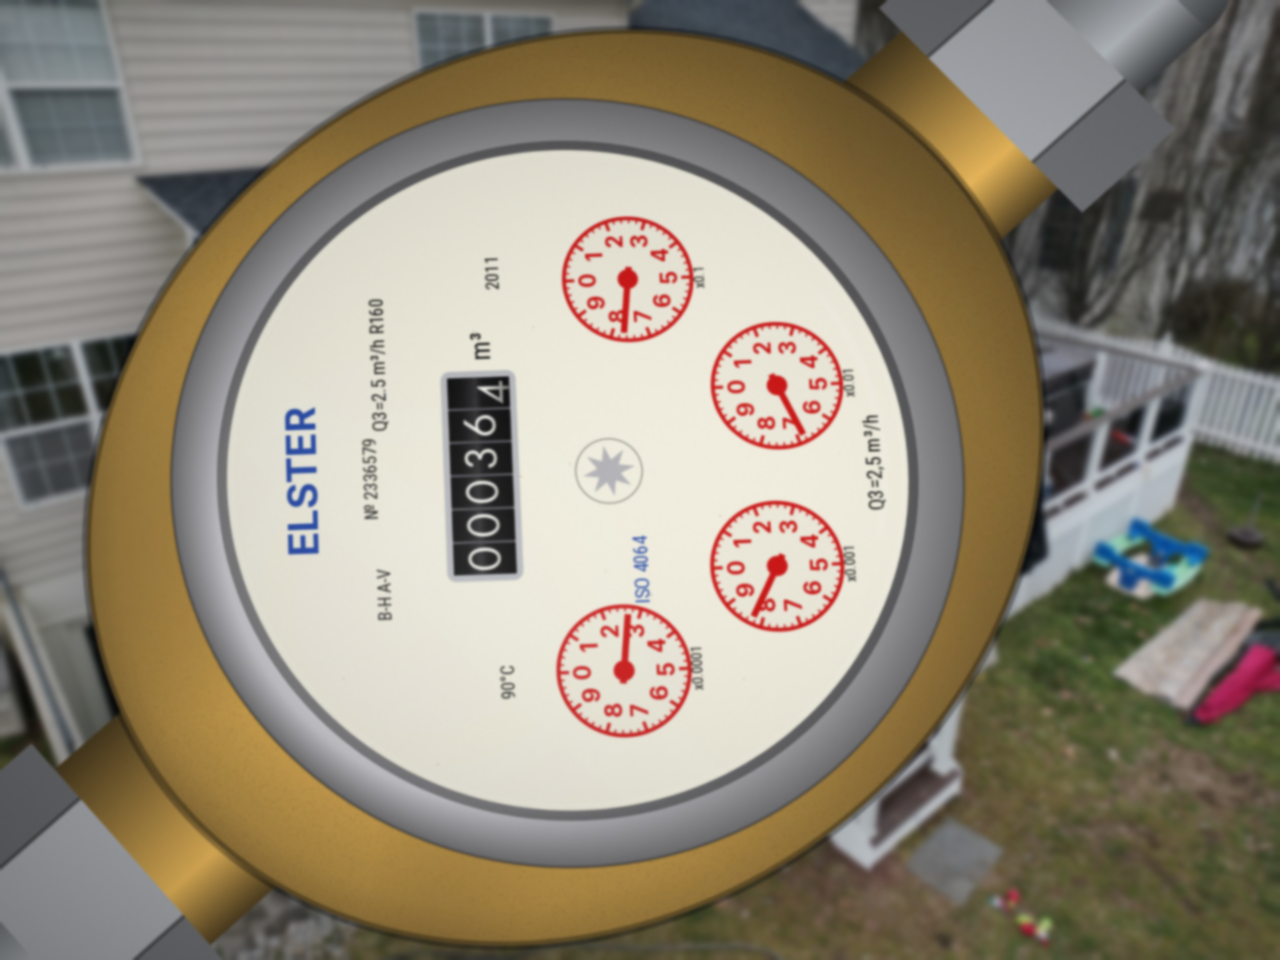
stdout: 363.7682 m³
